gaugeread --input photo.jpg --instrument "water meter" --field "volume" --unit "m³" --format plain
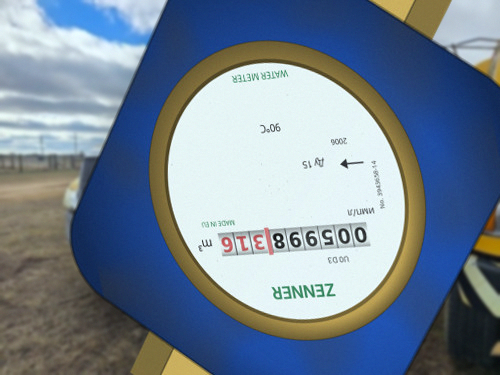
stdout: 5998.316 m³
